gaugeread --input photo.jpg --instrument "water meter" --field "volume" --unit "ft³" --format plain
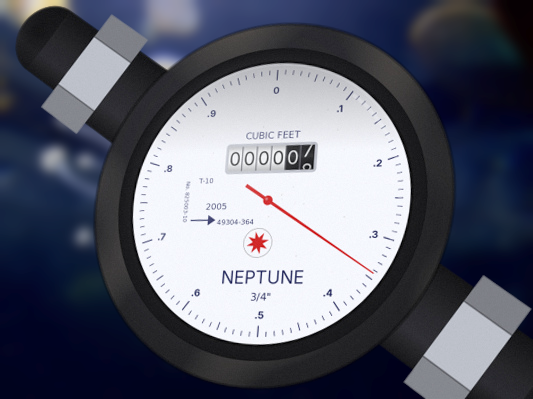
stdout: 7.34 ft³
